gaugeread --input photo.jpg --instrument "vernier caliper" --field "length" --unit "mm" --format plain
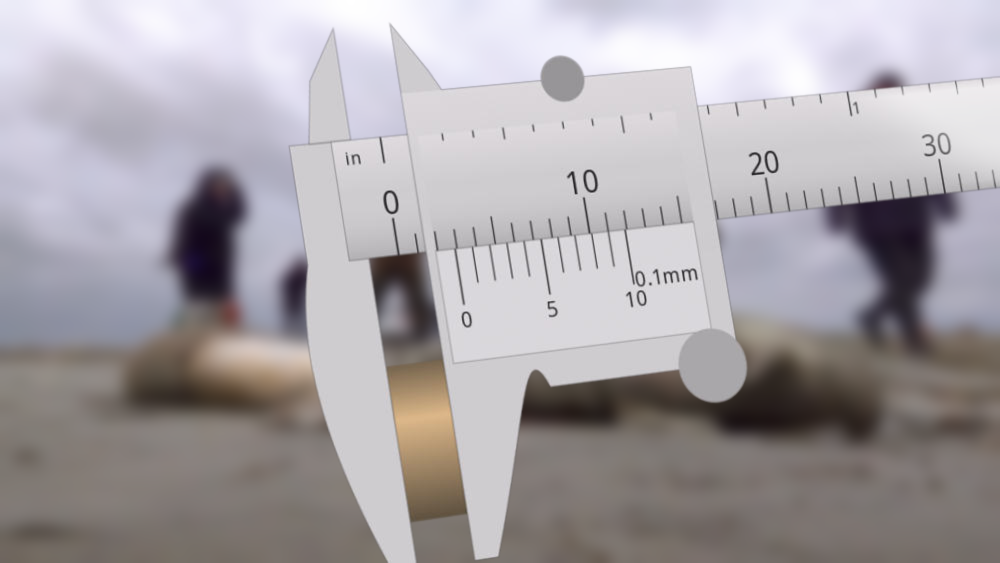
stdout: 2.9 mm
